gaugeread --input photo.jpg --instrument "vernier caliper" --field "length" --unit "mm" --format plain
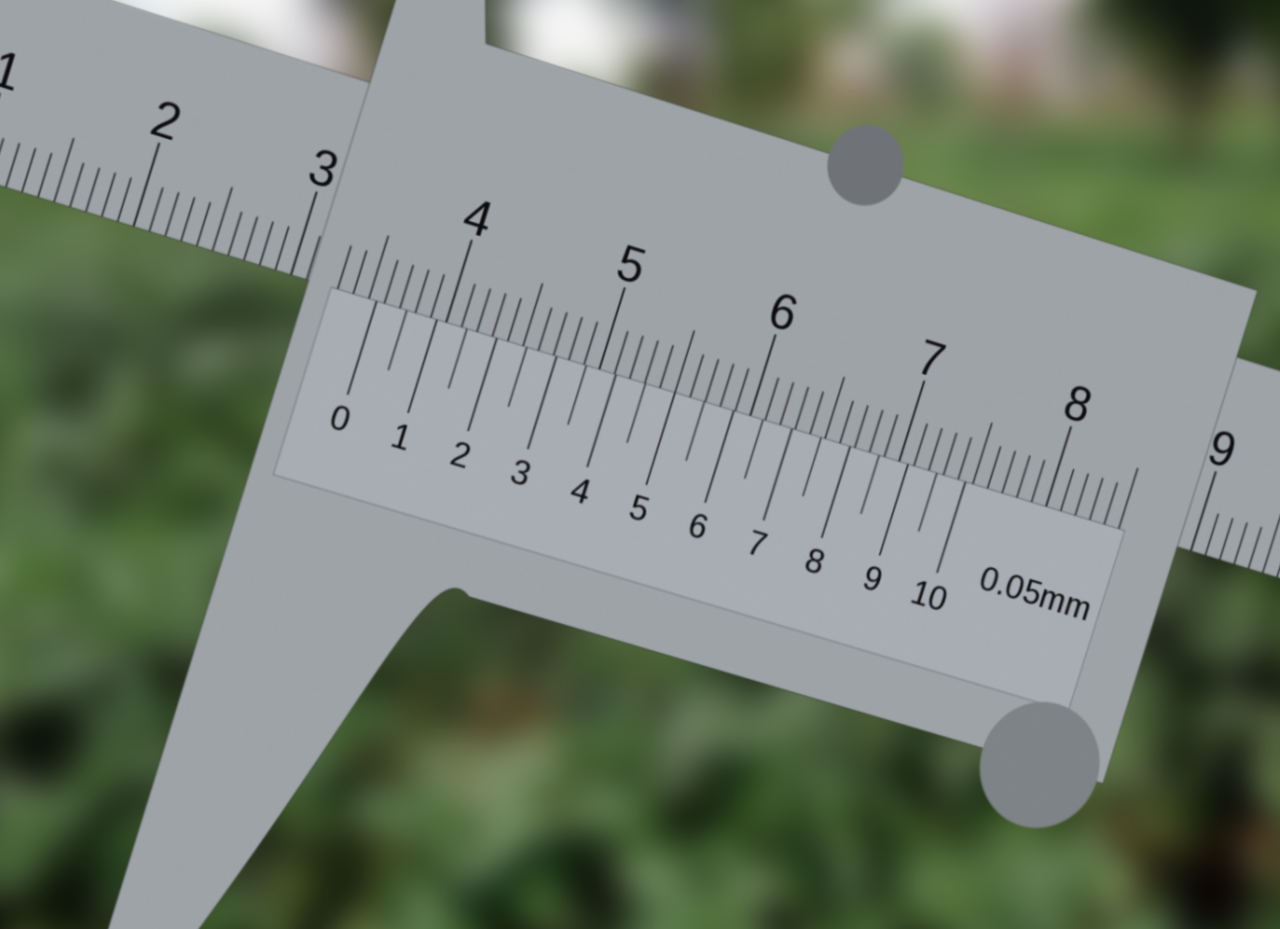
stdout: 35.5 mm
